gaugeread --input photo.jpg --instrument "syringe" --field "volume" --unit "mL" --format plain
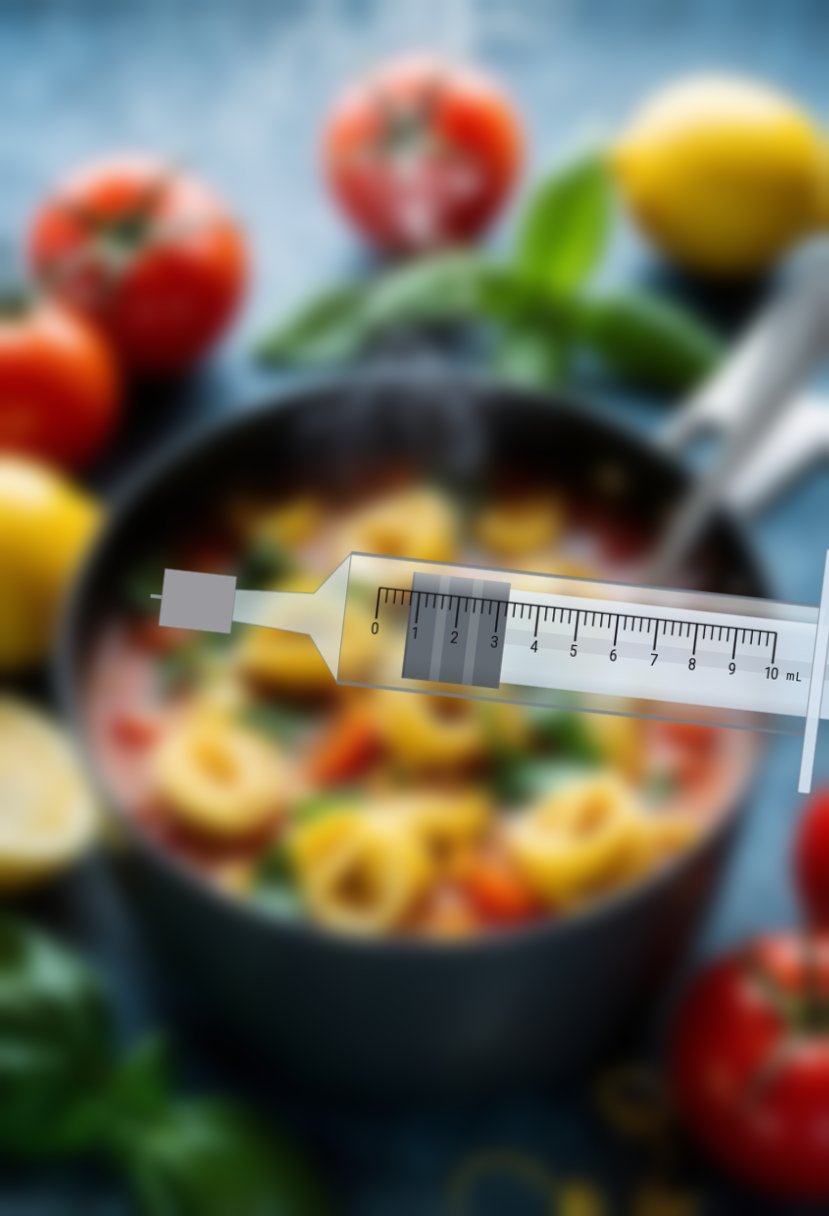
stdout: 0.8 mL
